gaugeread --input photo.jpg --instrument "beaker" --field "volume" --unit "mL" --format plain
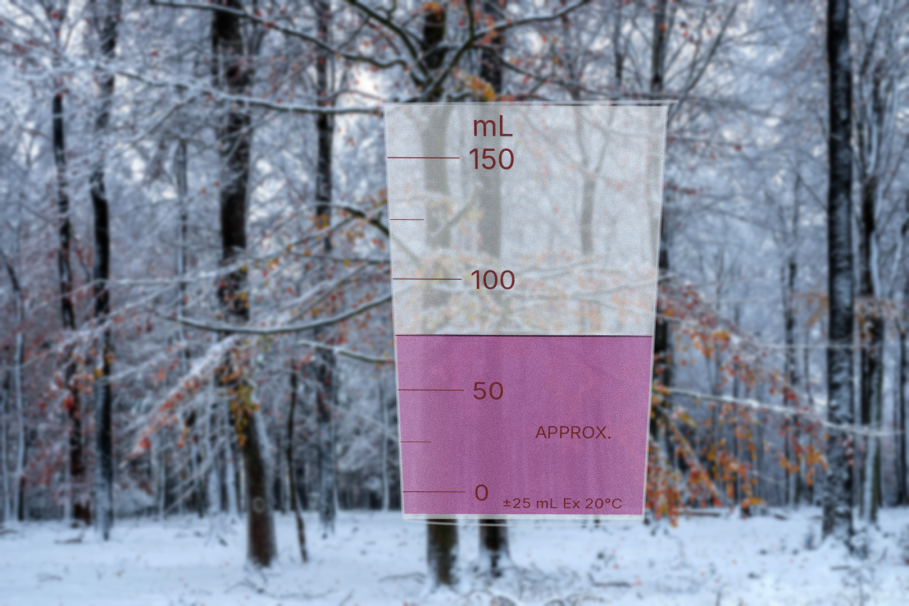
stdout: 75 mL
